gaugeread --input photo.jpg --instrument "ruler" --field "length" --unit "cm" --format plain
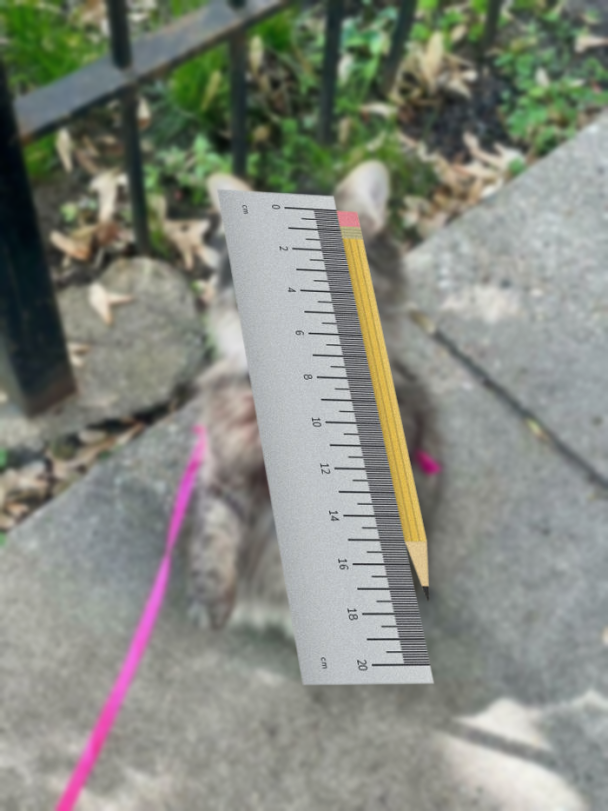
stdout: 17.5 cm
